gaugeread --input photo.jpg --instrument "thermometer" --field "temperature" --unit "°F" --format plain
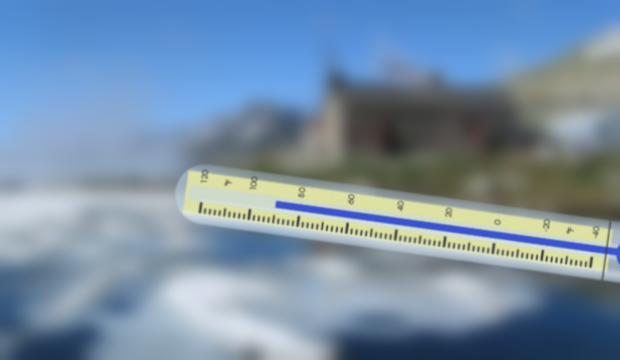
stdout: 90 °F
